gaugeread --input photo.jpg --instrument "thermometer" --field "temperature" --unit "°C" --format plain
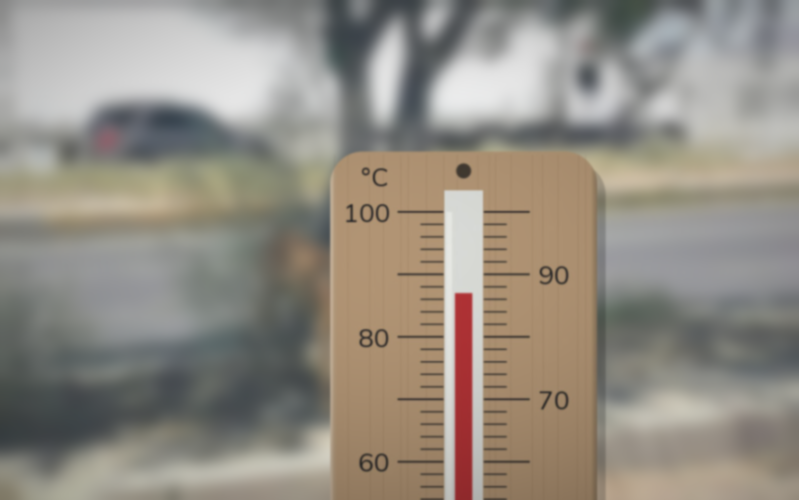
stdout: 87 °C
